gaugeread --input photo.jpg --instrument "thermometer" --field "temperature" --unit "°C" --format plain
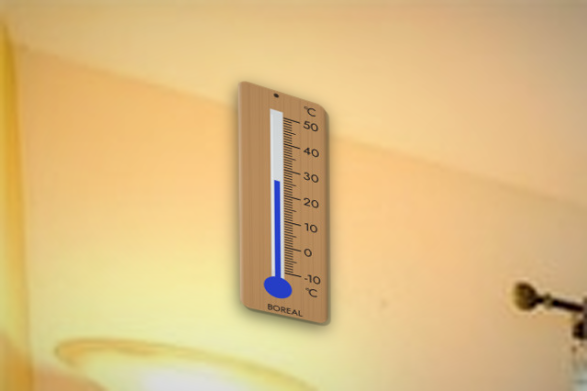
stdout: 25 °C
